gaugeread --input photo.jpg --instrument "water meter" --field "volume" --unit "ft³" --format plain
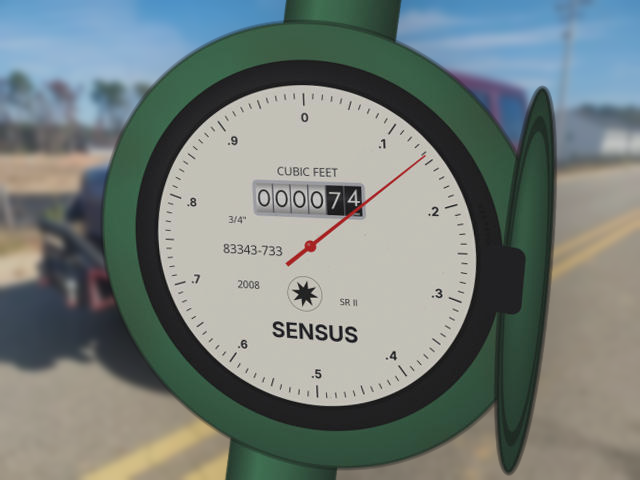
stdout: 74.14 ft³
